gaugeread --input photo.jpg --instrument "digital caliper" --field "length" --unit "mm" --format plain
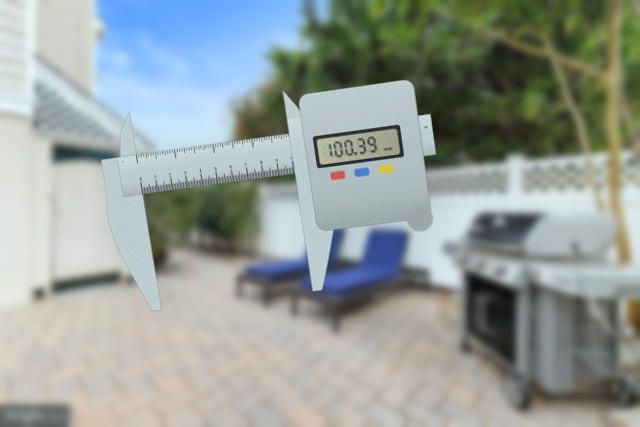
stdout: 100.39 mm
